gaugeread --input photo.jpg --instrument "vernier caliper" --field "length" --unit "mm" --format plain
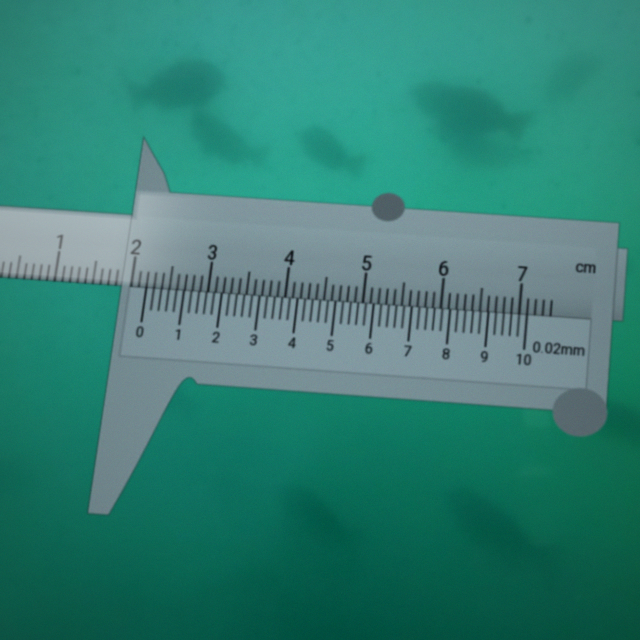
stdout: 22.0 mm
